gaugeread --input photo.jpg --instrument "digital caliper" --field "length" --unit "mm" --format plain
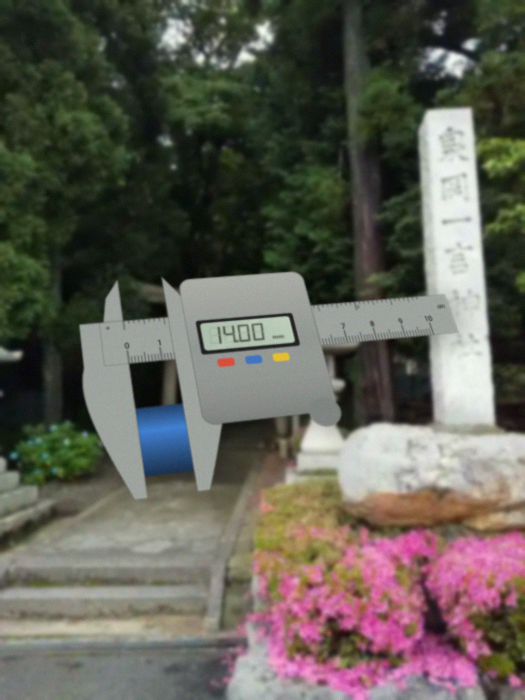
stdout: 14.00 mm
